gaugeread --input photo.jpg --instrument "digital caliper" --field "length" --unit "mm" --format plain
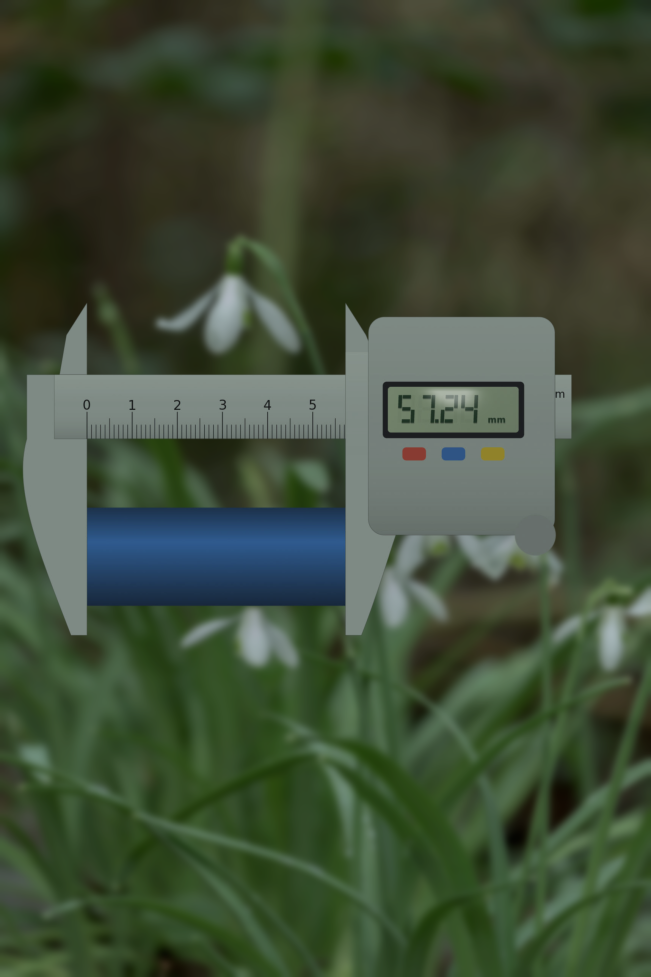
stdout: 57.24 mm
